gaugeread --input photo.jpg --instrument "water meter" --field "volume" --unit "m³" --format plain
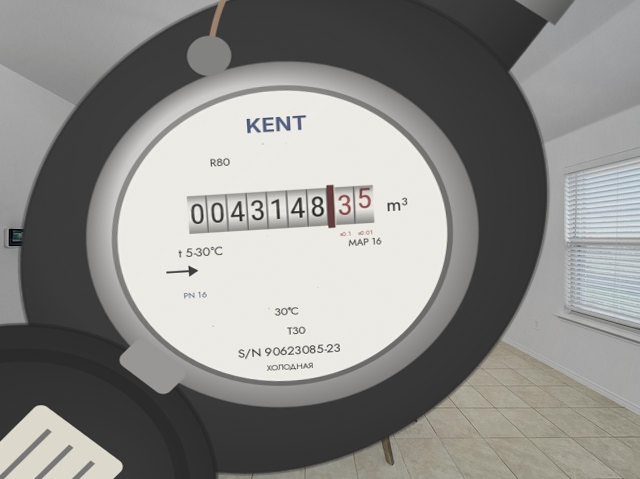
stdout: 43148.35 m³
